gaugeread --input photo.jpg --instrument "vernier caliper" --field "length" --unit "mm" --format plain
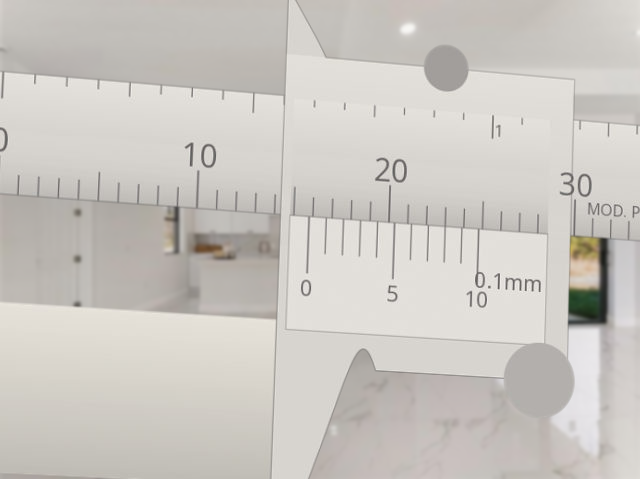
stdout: 15.8 mm
